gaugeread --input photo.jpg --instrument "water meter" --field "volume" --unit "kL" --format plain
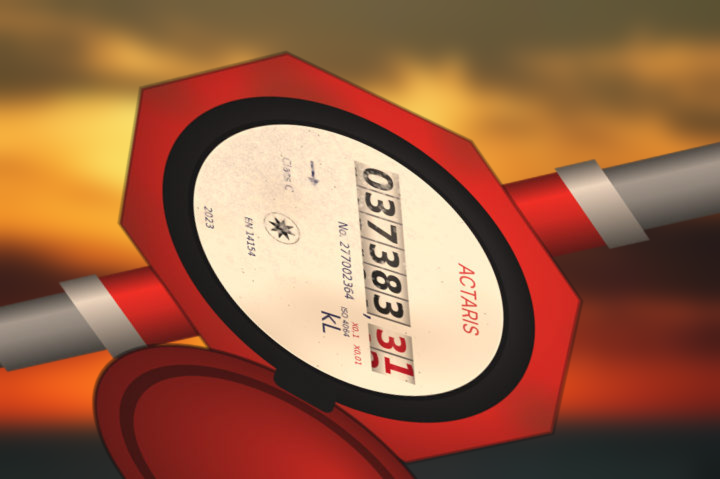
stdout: 37383.31 kL
